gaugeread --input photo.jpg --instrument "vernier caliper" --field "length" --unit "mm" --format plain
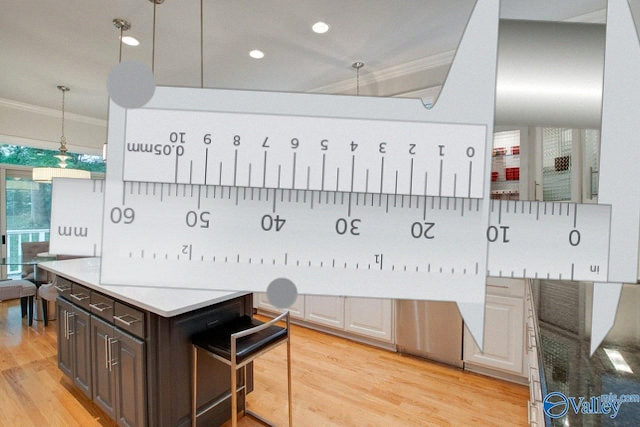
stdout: 14.2 mm
